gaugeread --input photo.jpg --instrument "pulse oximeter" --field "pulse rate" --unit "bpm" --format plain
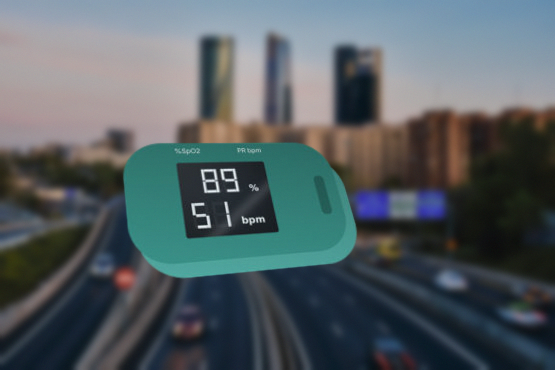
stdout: 51 bpm
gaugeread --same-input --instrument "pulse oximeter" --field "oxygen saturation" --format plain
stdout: 89 %
